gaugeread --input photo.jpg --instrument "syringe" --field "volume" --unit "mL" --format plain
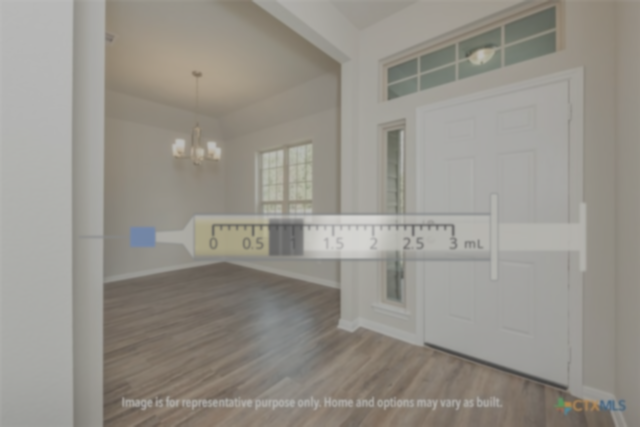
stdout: 0.7 mL
